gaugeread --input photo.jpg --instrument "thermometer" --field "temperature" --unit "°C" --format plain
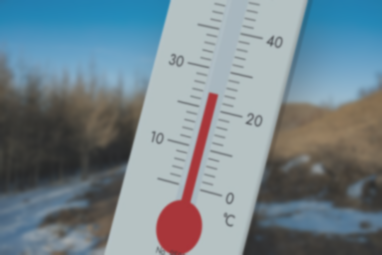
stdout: 24 °C
